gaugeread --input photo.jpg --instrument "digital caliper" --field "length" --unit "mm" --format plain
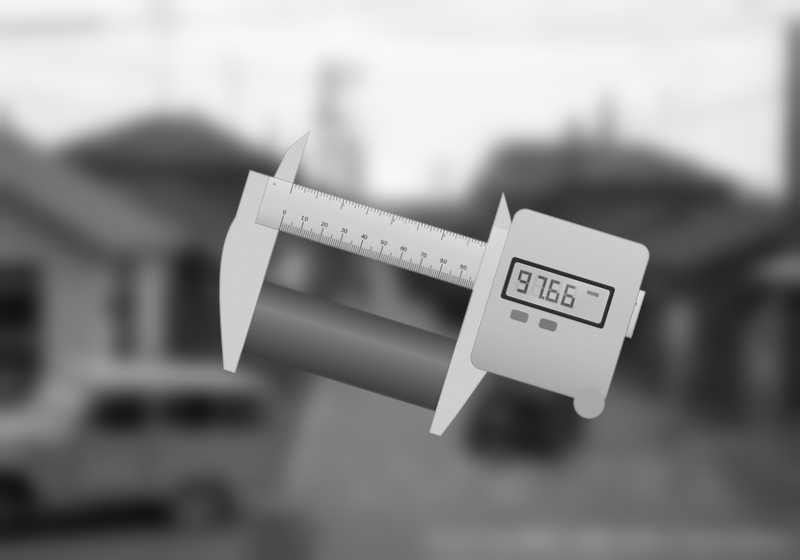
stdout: 97.66 mm
